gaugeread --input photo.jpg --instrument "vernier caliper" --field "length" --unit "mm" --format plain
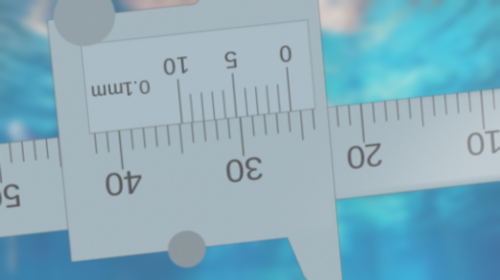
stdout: 25.8 mm
